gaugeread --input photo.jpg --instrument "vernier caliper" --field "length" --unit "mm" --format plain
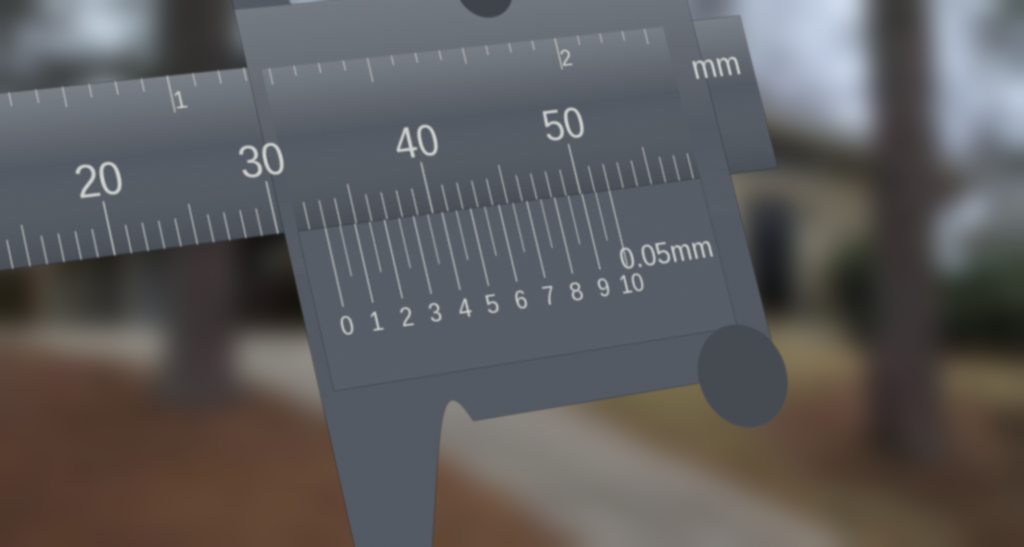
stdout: 33.0 mm
